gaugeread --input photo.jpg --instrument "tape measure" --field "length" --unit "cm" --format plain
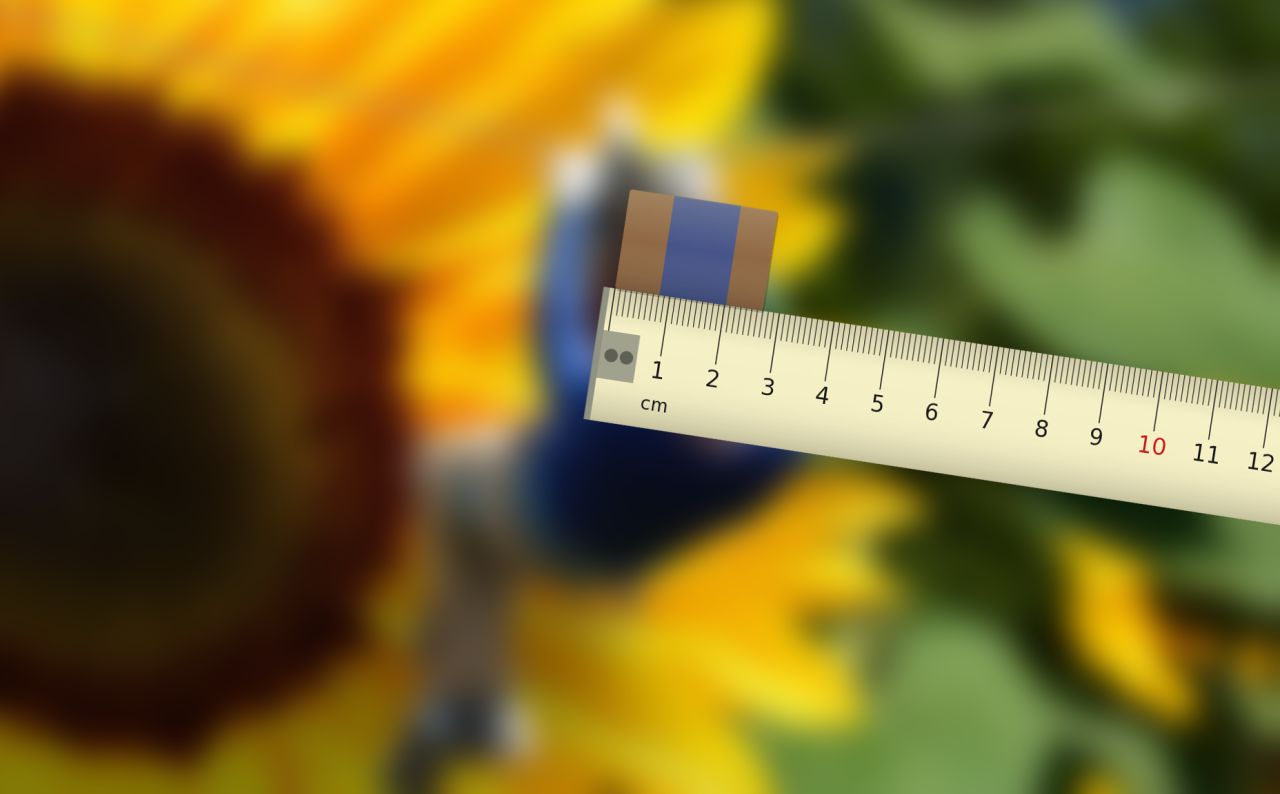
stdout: 2.7 cm
